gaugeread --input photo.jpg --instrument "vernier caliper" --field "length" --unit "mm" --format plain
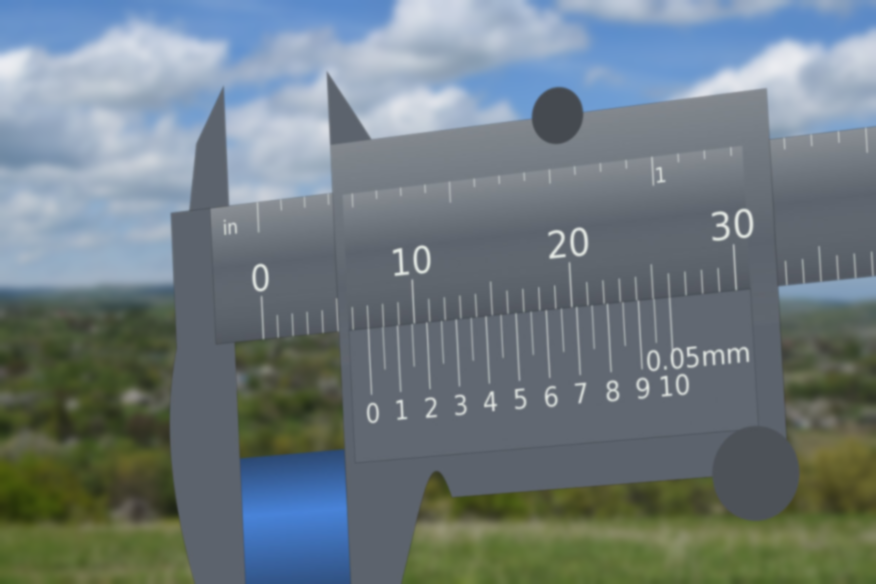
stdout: 7.0 mm
